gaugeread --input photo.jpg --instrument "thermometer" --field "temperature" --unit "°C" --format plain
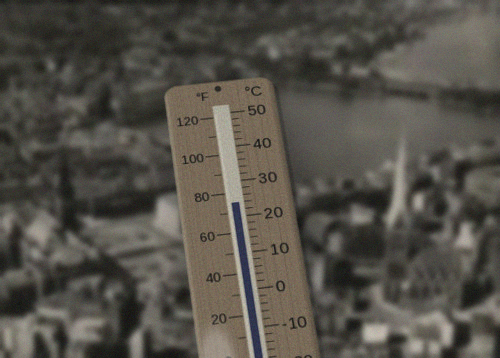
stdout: 24 °C
